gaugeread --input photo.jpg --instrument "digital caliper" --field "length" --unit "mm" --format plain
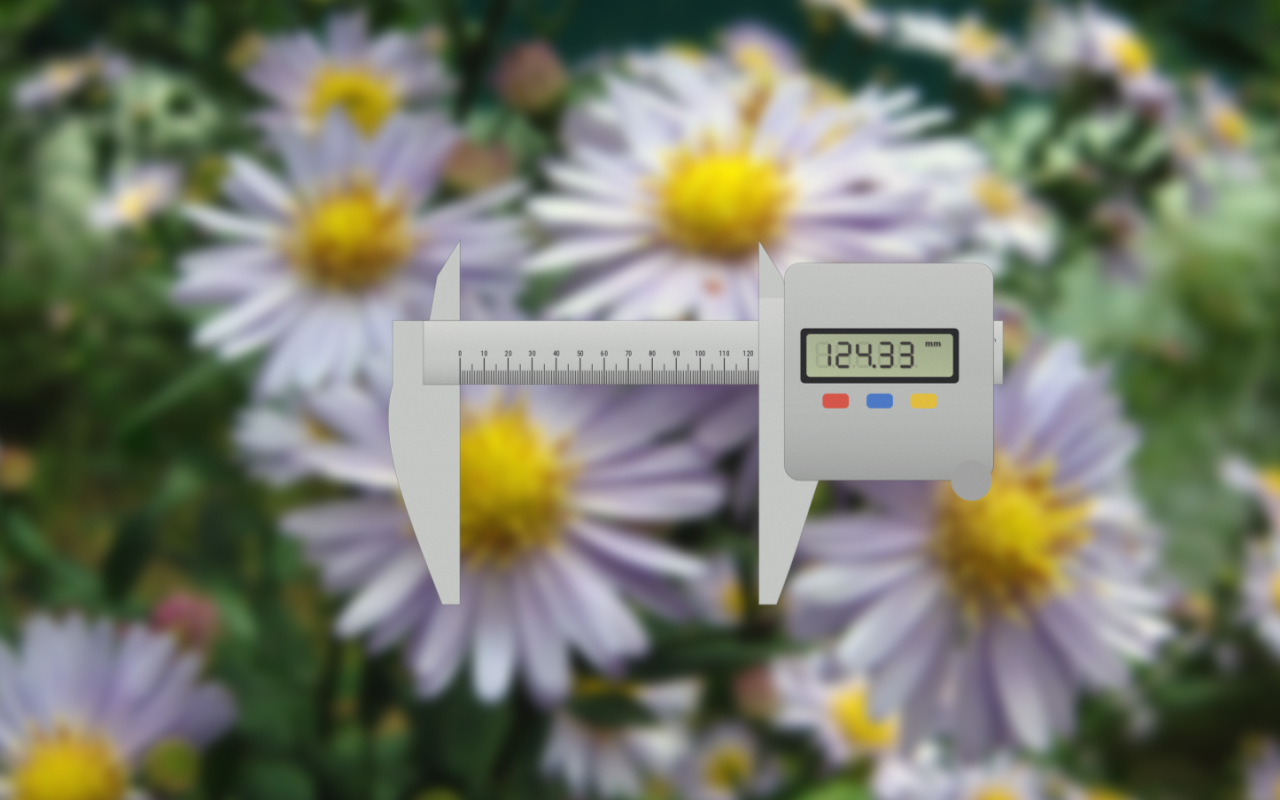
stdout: 124.33 mm
